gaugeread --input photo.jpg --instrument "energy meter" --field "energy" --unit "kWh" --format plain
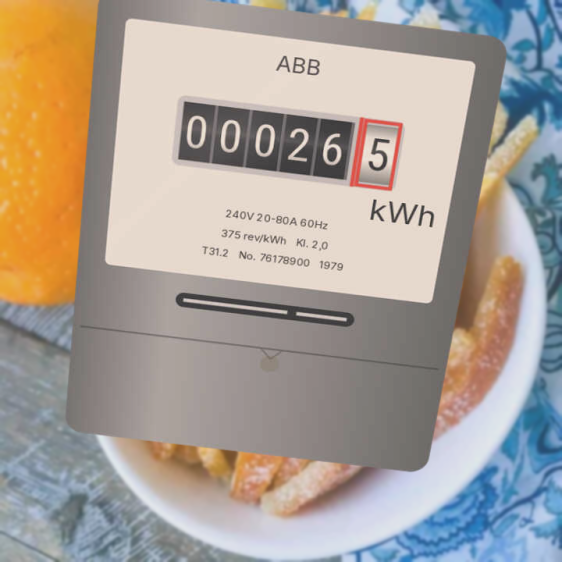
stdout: 26.5 kWh
